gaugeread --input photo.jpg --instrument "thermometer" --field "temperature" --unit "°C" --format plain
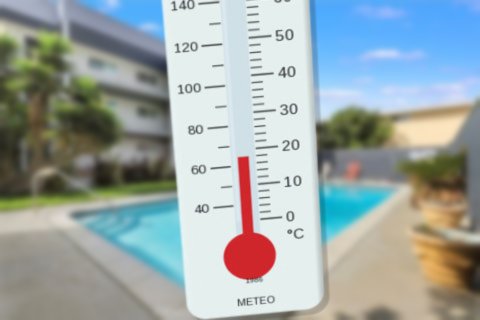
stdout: 18 °C
